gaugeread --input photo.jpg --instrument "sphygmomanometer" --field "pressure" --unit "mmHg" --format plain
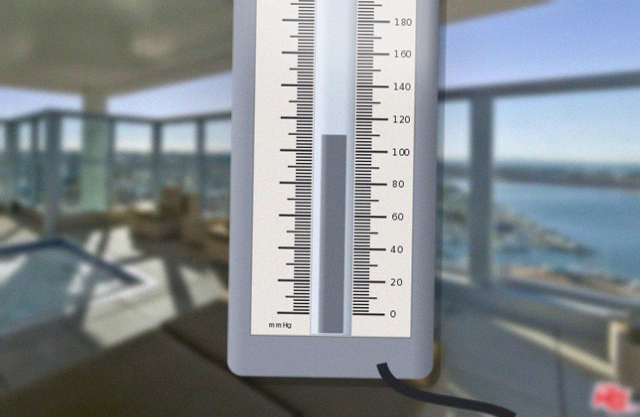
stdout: 110 mmHg
